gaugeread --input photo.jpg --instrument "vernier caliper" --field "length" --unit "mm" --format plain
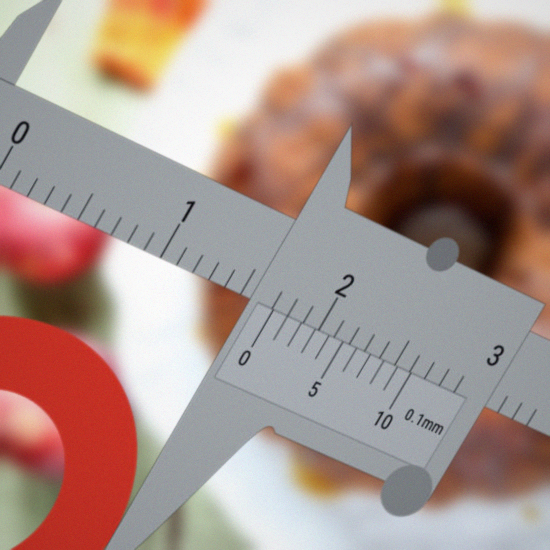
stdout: 17.1 mm
